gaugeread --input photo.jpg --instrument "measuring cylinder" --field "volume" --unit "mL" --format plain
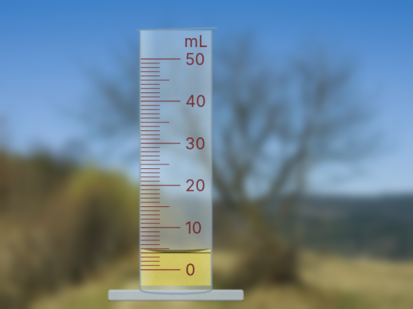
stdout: 4 mL
